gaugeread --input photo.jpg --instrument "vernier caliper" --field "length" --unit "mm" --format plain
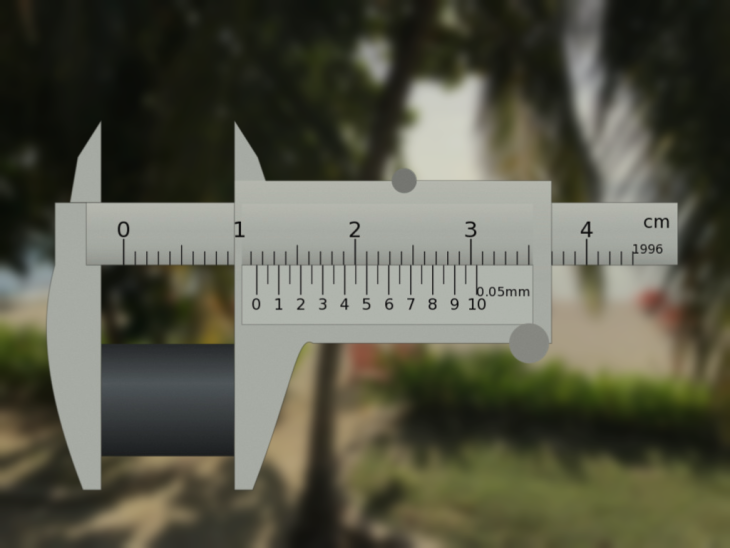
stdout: 11.5 mm
